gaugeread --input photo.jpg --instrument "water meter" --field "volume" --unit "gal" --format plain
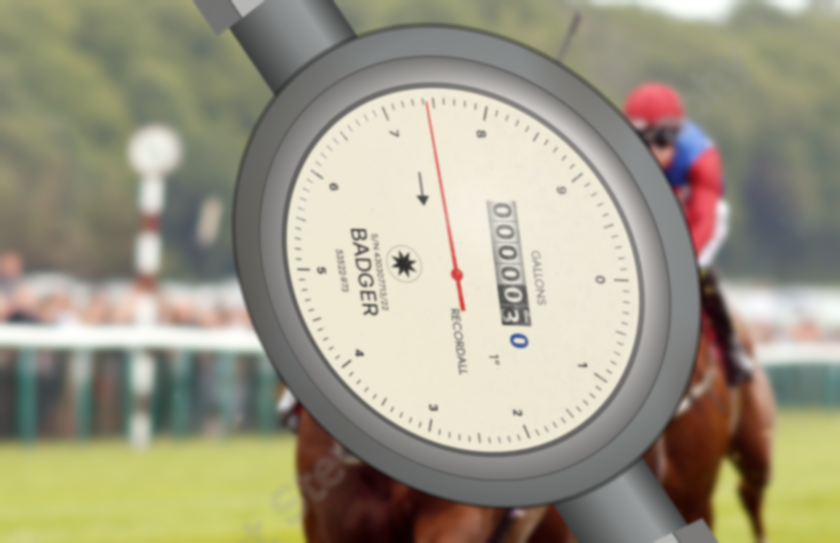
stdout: 27.4 gal
